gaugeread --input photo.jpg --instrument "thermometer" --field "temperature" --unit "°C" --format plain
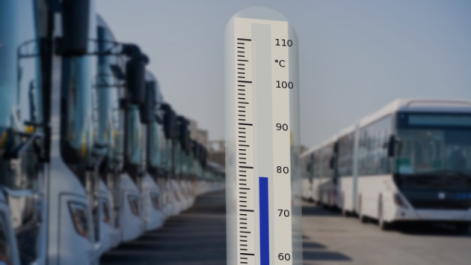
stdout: 78 °C
